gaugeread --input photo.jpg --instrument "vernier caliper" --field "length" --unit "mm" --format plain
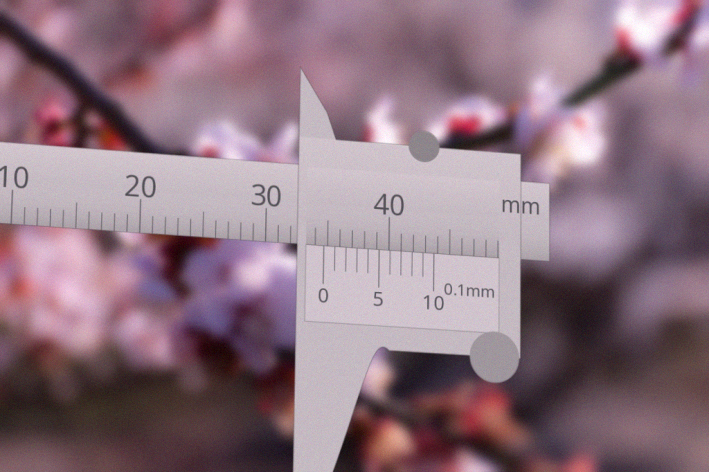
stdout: 34.7 mm
